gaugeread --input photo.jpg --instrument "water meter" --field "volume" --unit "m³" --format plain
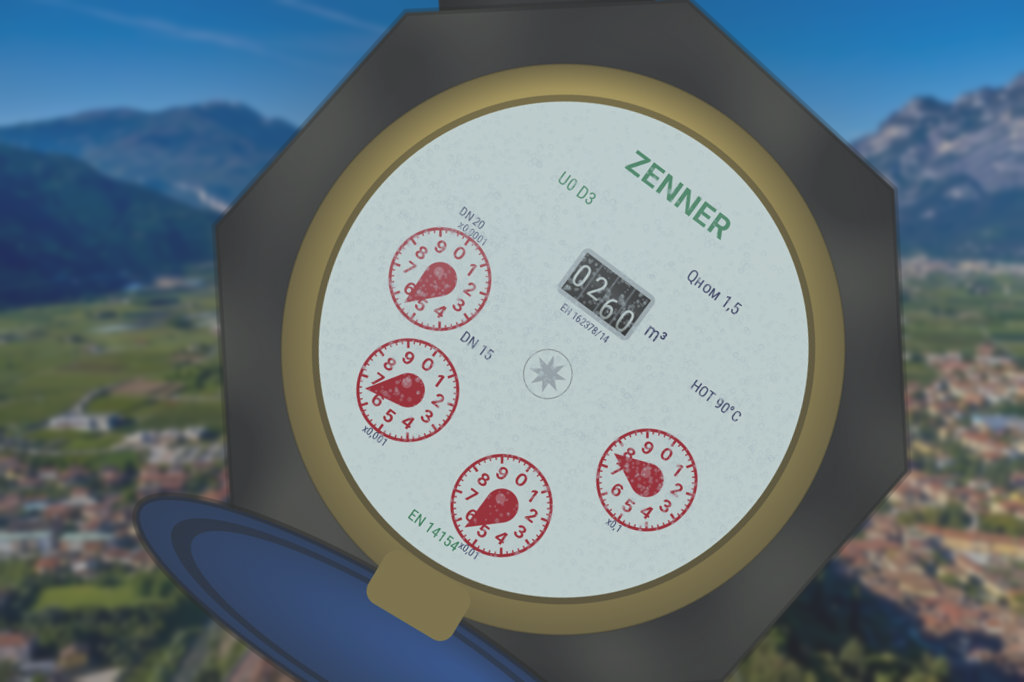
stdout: 259.7565 m³
